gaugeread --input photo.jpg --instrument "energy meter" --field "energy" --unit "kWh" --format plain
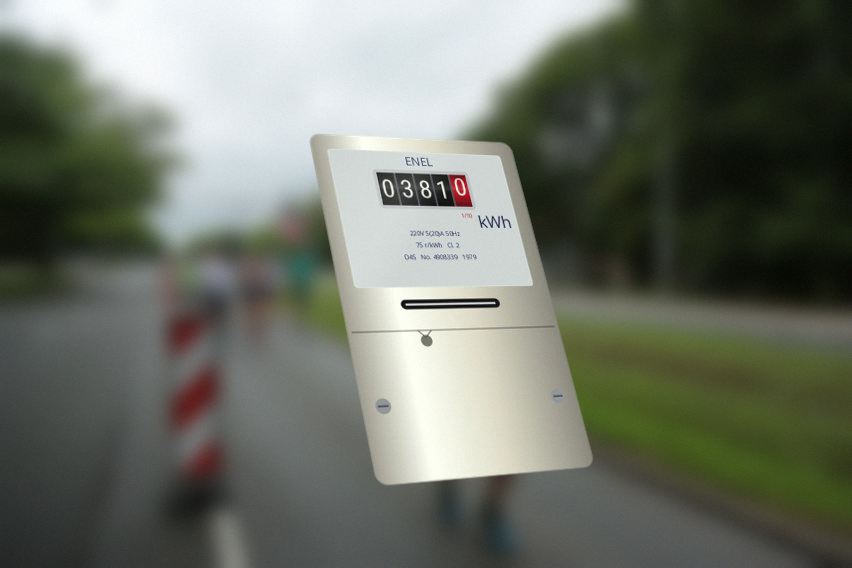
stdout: 381.0 kWh
